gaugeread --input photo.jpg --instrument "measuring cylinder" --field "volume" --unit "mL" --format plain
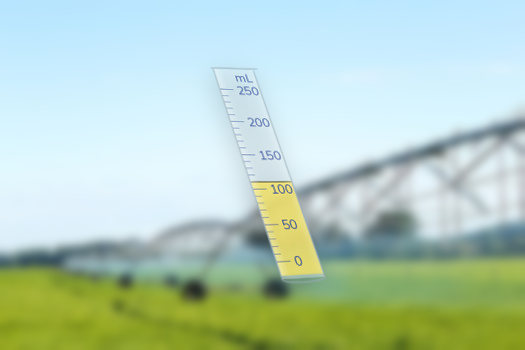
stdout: 110 mL
